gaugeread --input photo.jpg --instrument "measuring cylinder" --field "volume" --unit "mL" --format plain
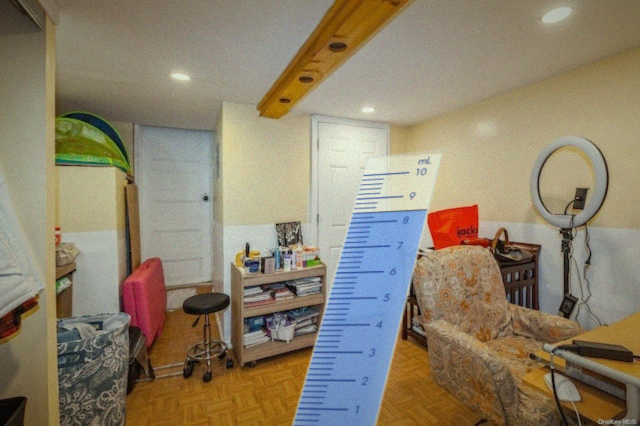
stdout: 8.4 mL
